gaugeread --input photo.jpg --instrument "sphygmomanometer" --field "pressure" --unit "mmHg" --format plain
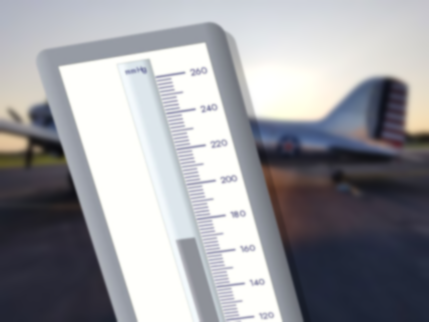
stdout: 170 mmHg
